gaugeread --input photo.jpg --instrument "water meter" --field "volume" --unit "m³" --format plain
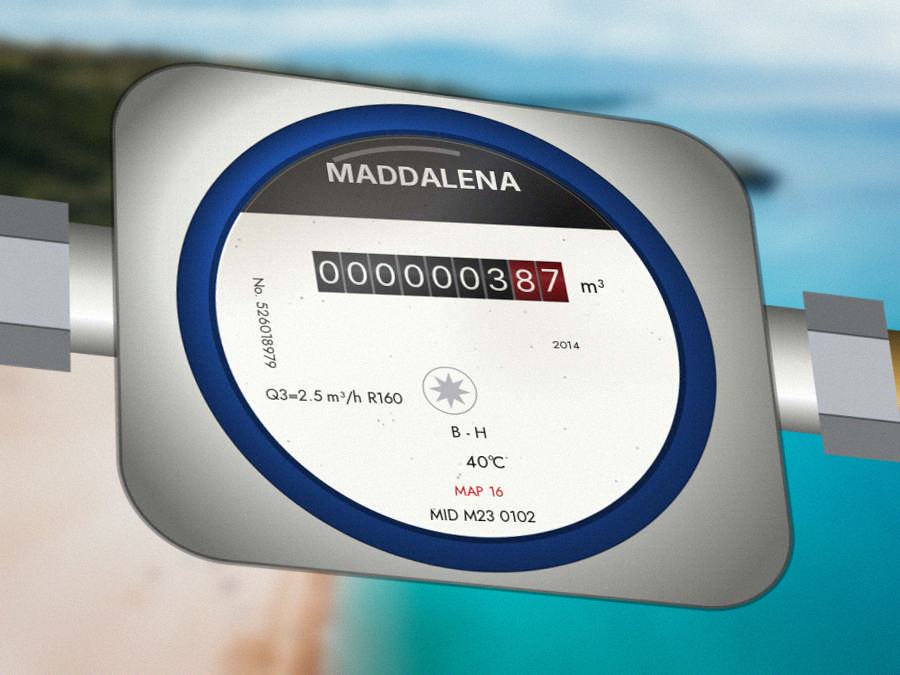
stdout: 3.87 m³
